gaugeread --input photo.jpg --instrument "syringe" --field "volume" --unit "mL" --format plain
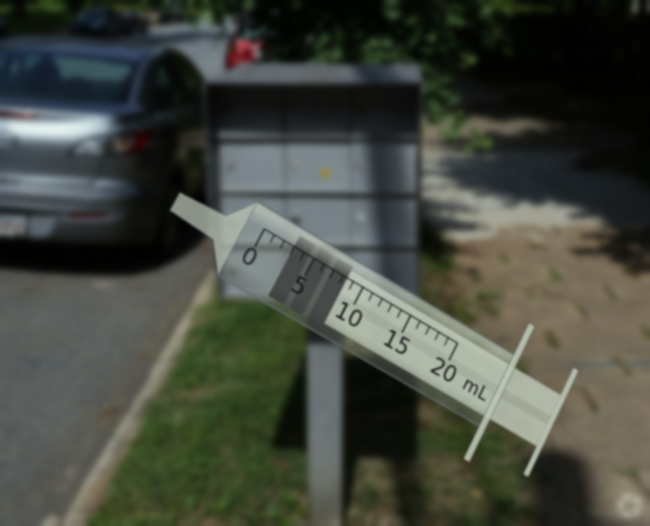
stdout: 3 mL
